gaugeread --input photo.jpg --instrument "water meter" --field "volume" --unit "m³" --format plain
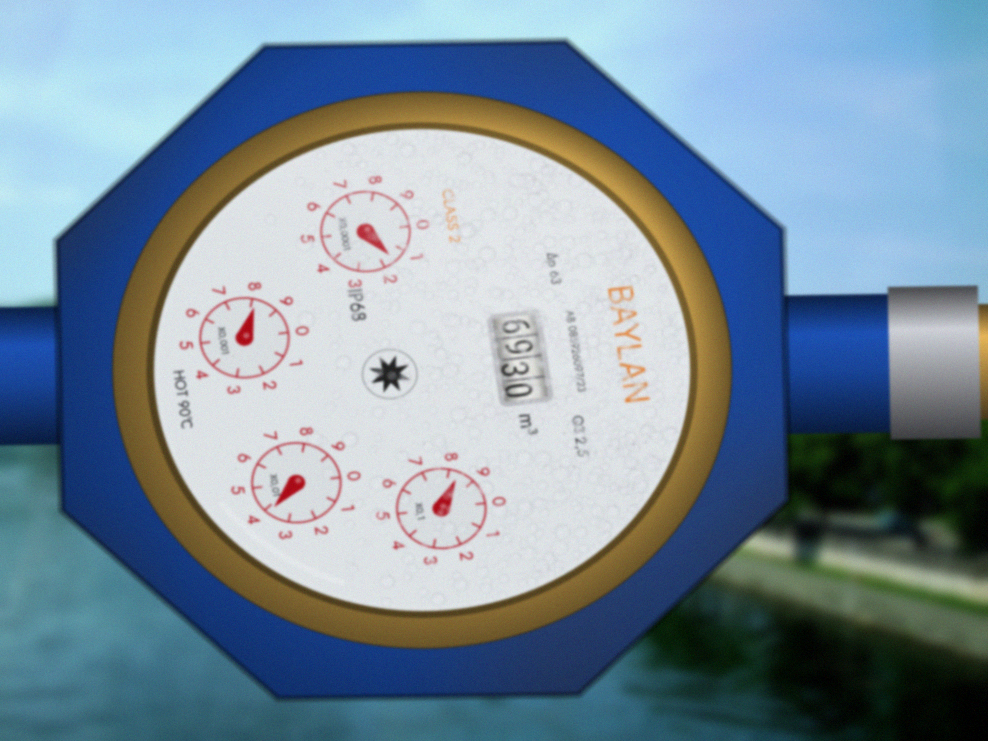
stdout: 6929.8381 m³
